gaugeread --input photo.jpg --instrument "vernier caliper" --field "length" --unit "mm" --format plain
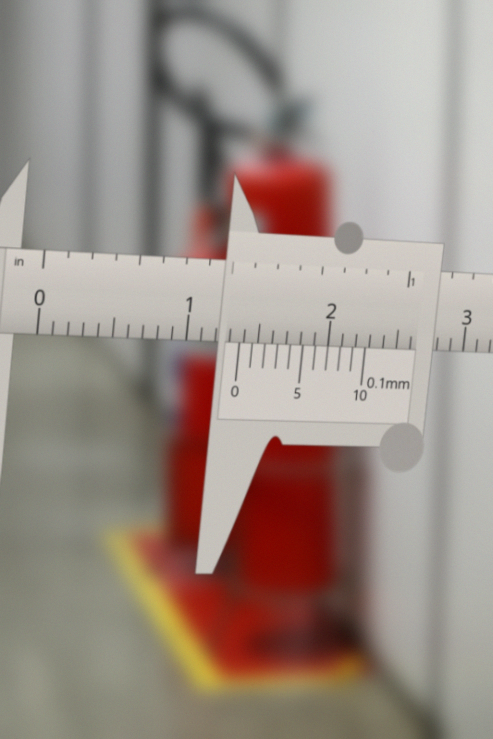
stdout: 13.7 mm
